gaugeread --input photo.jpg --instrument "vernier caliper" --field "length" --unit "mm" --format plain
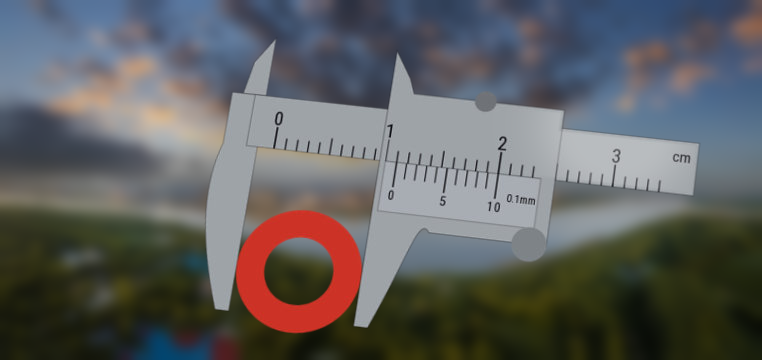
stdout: 11.0 mm
